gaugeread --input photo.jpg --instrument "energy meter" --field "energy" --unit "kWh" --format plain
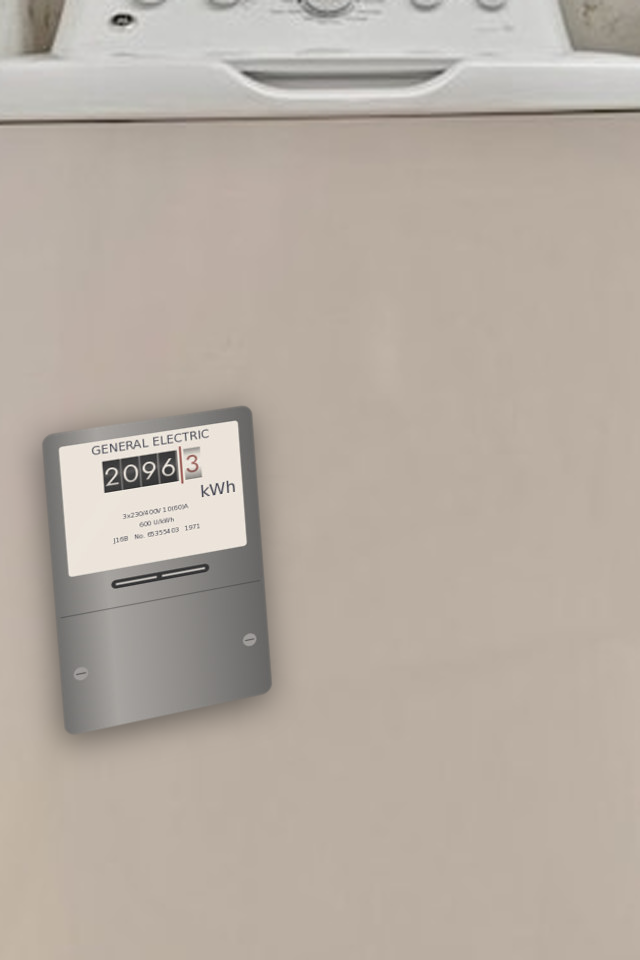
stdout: 2096.3 kWh
